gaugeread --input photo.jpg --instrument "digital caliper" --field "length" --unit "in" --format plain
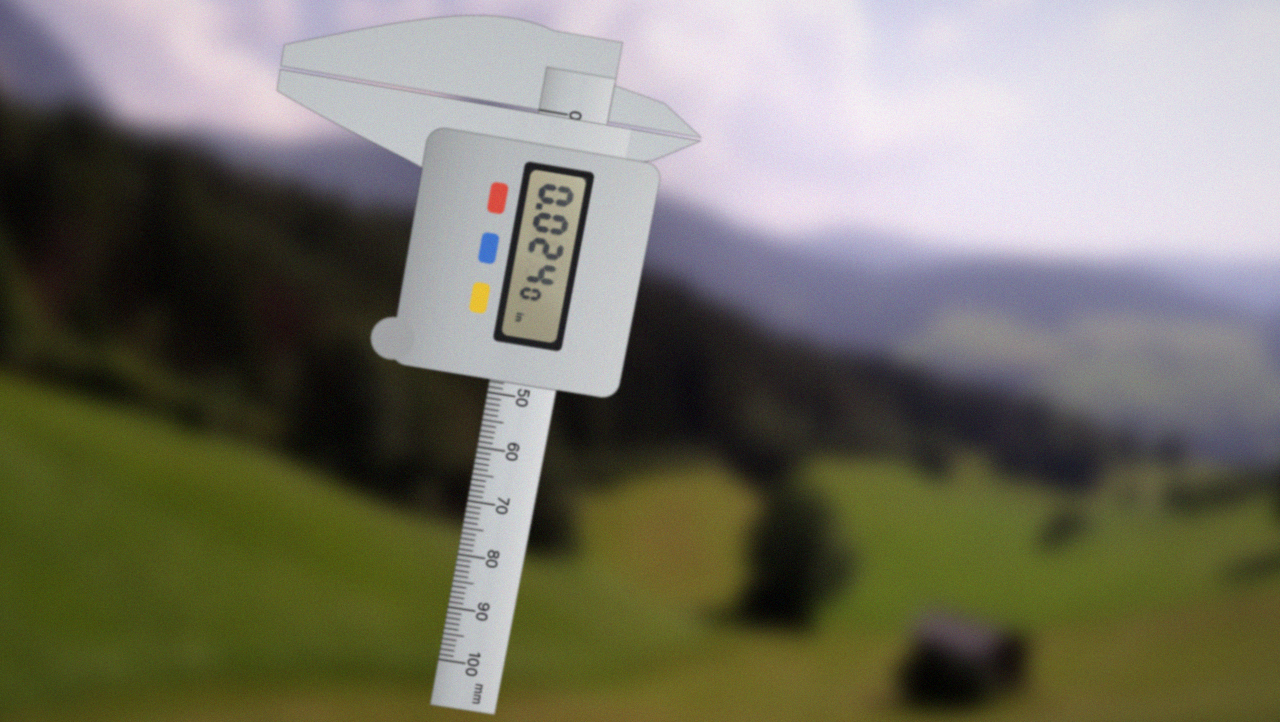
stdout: 0.0240 in
